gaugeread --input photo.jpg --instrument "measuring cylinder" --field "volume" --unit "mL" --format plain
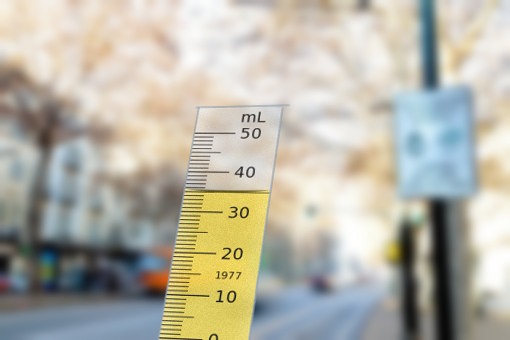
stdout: 35 mL
